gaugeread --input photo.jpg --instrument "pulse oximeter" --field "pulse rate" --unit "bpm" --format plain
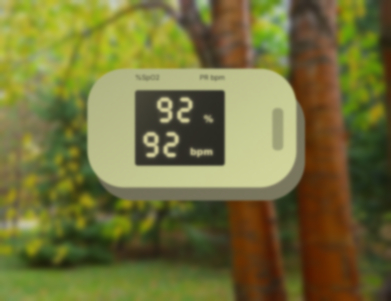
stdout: 92 bpm
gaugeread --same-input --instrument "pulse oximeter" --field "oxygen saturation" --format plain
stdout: 92 %
